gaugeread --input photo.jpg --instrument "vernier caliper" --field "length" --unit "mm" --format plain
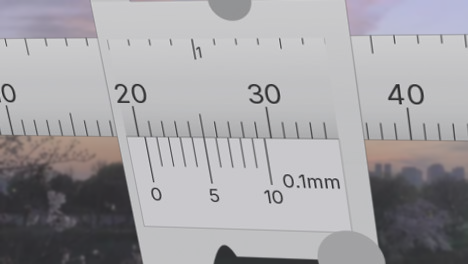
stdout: 20.5 mm
